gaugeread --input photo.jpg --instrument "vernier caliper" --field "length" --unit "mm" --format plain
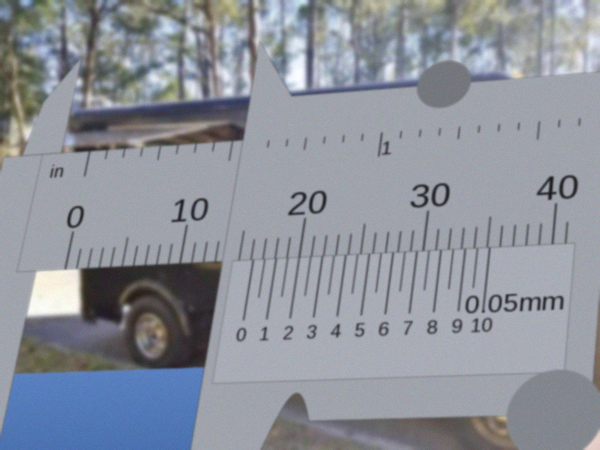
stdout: 16.2 mm
